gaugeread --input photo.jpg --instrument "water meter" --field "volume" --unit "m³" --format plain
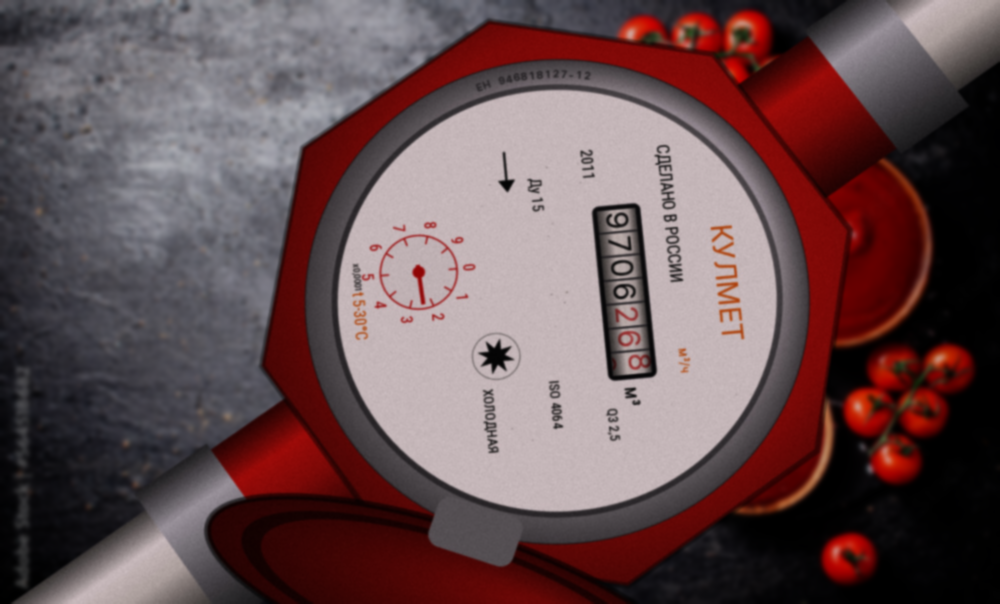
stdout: 9706.2682 m³
